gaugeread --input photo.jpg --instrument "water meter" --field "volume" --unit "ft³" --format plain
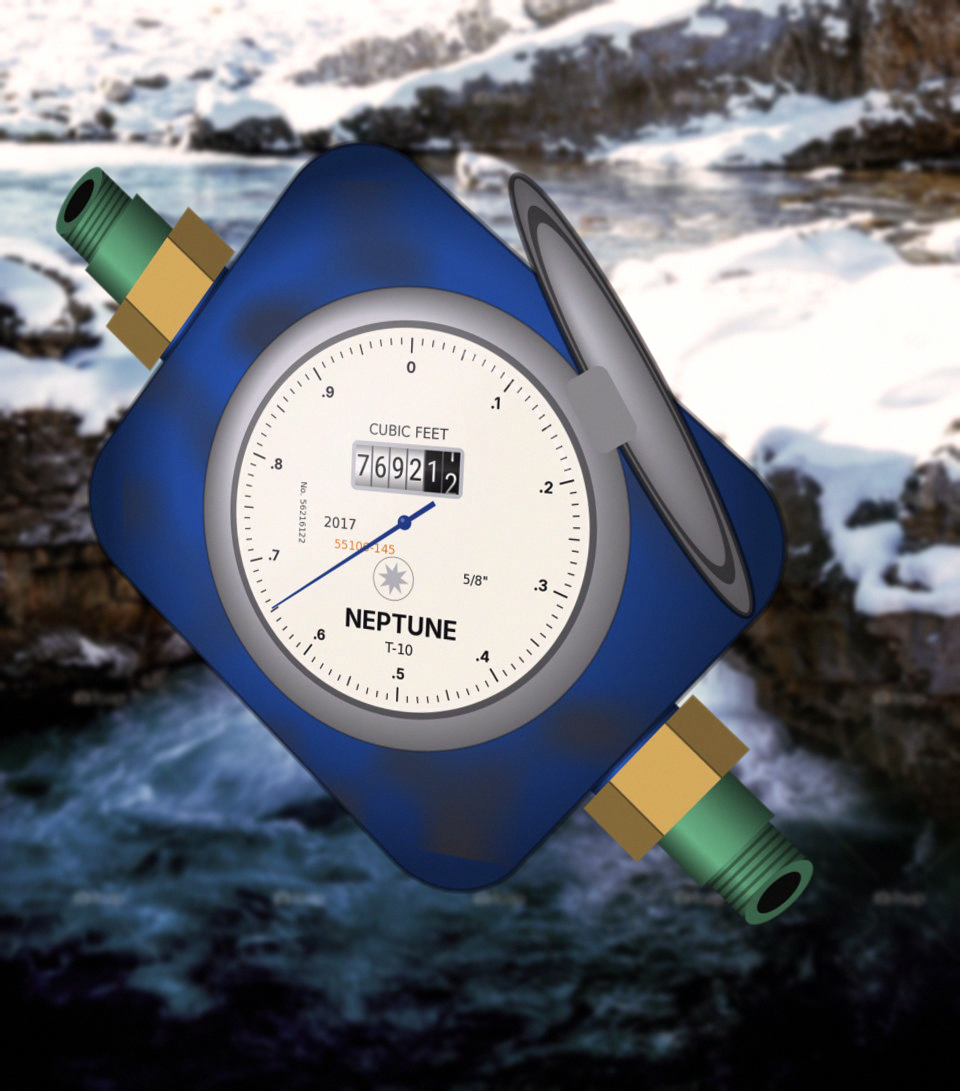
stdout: 769211.65 ft³
